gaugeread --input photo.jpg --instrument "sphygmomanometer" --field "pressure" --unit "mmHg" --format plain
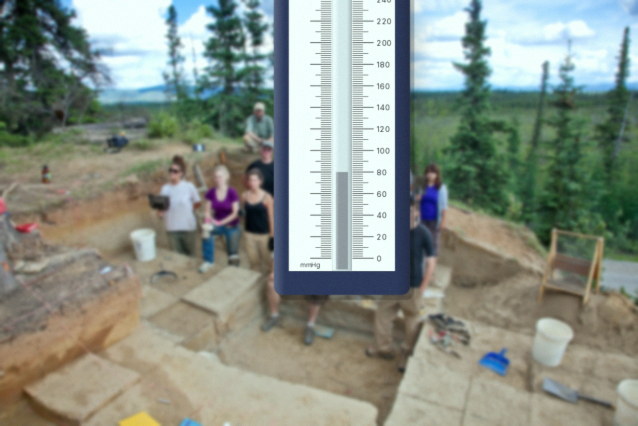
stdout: 80 mmHg
